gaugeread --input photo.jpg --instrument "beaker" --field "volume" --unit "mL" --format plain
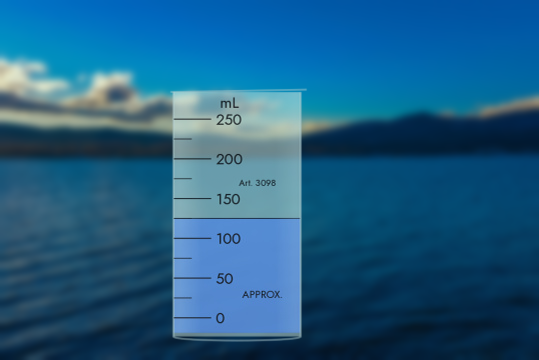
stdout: 125 mL
